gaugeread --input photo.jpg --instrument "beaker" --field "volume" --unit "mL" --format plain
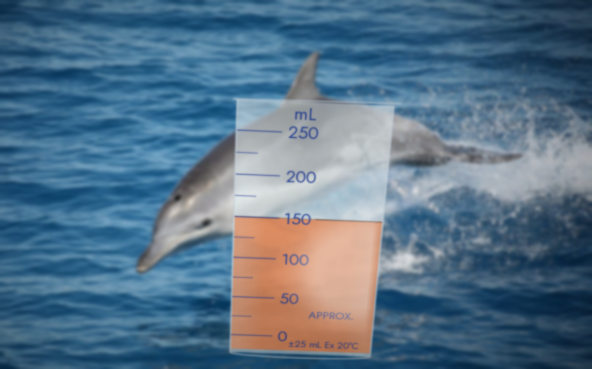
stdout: 150 mL
